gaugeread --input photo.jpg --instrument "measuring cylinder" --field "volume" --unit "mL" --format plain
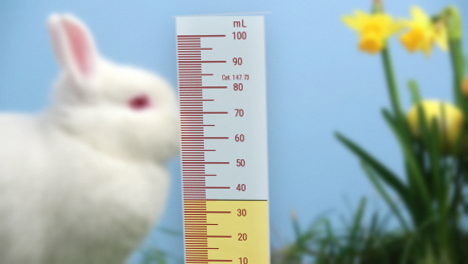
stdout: 35 mL
